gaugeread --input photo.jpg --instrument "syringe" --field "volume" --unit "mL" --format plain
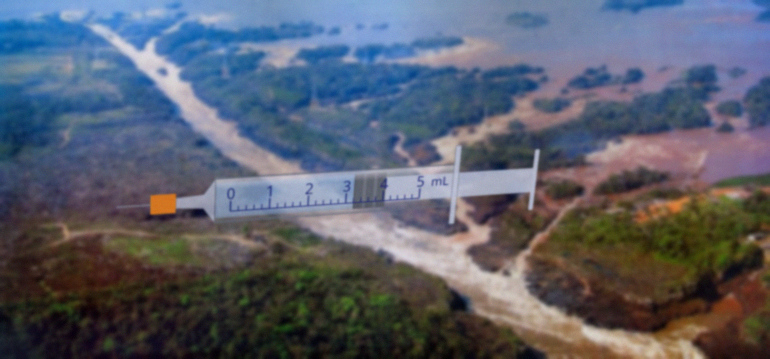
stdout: 3.2 mL
